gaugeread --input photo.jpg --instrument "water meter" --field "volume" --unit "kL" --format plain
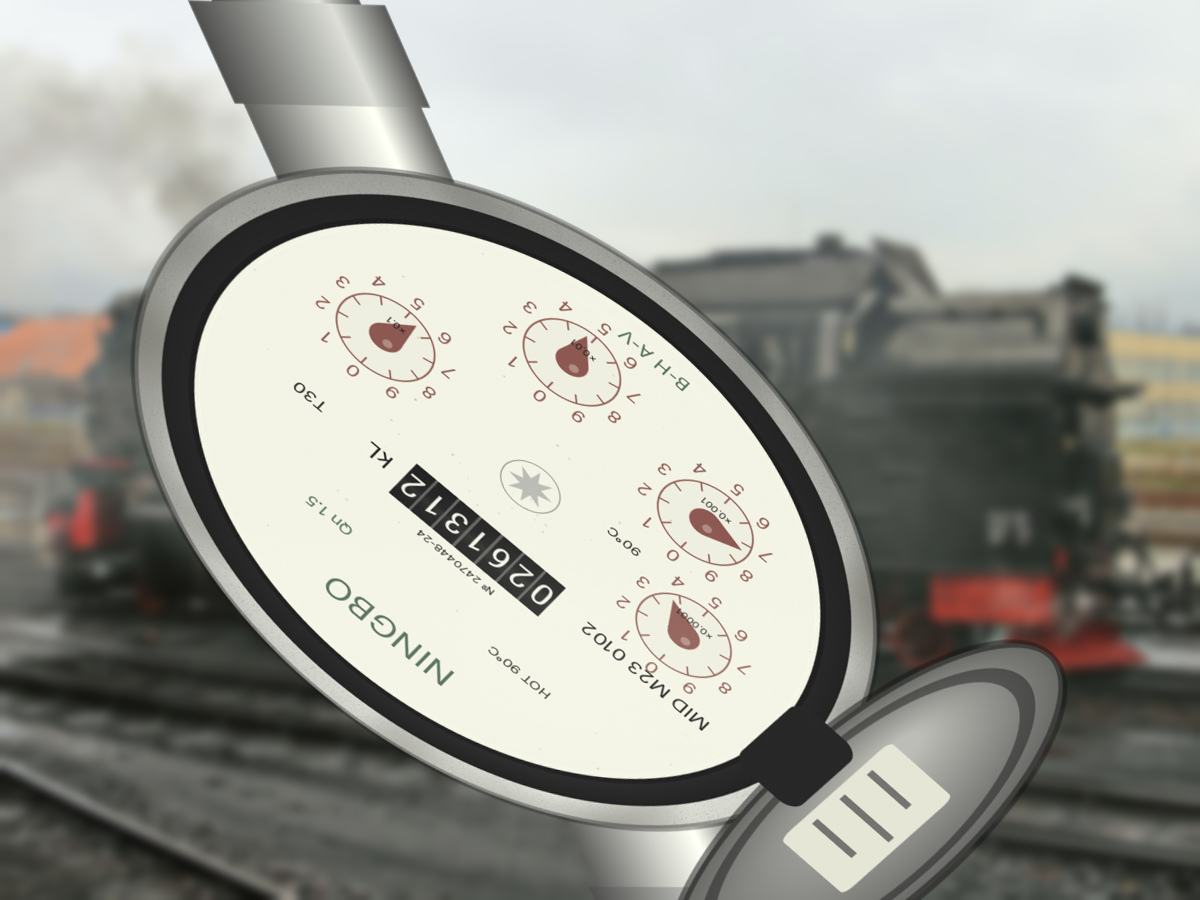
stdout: 261312.5473 kL
